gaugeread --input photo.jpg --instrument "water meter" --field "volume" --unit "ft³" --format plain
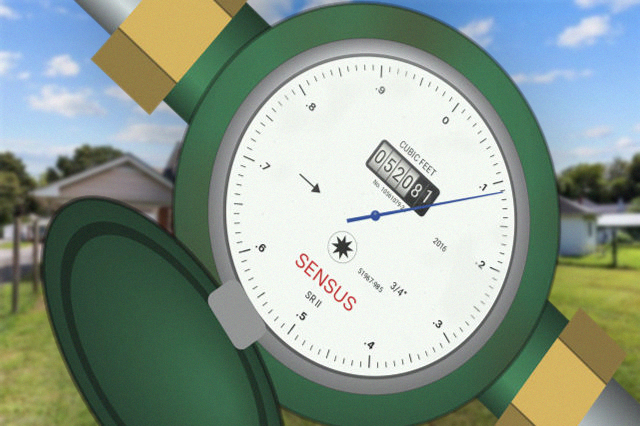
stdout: 52081.11 ft³
